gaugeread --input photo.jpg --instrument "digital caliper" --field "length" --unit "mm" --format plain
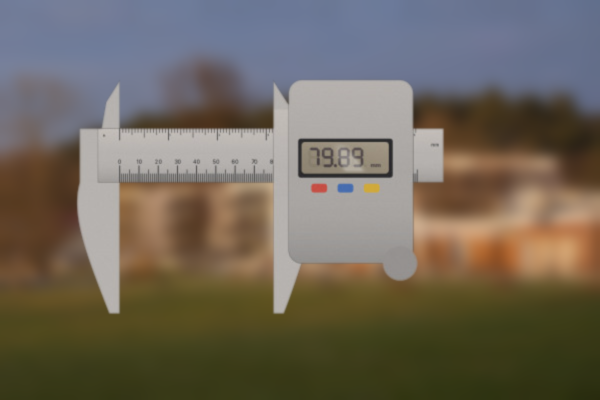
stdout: 79.89 mm
